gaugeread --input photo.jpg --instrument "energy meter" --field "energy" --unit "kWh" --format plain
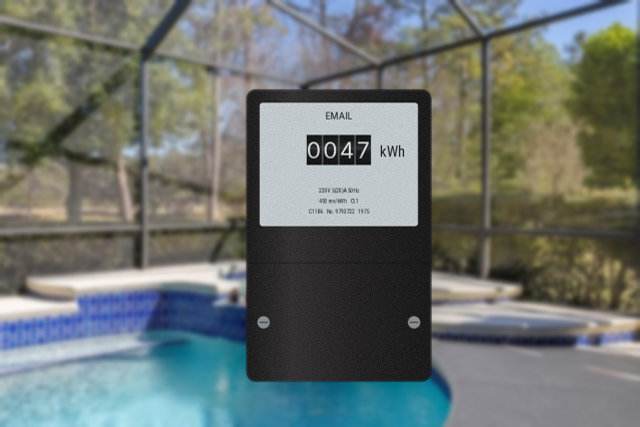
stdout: 47 kWh
